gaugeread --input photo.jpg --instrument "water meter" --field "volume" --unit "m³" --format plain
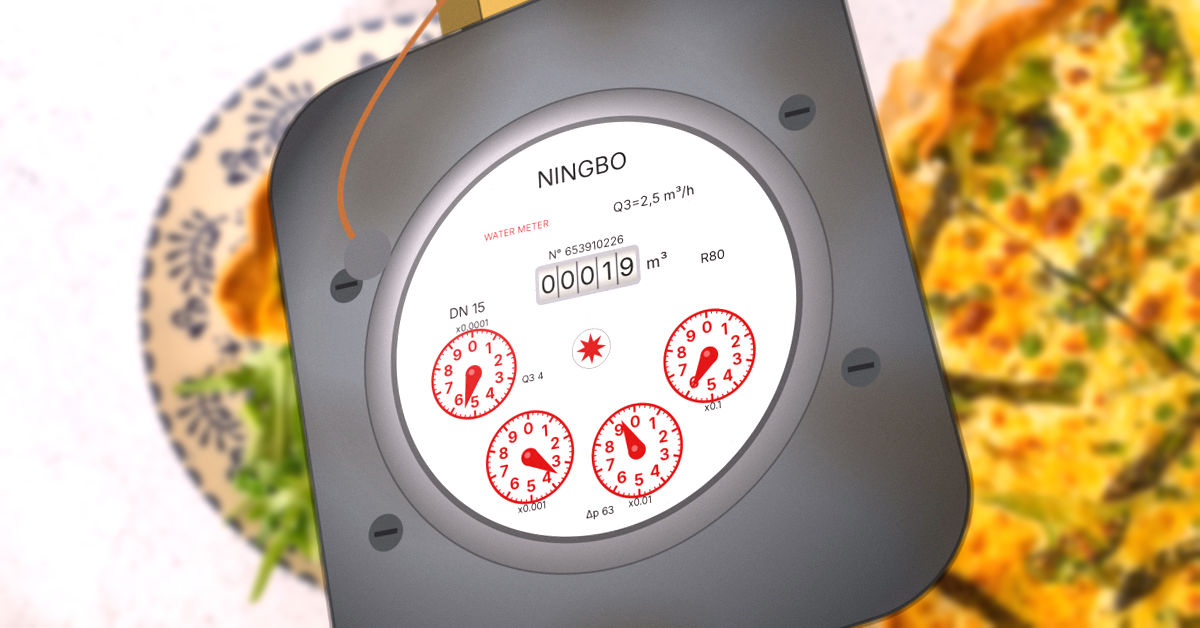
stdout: 19.5935 m³
